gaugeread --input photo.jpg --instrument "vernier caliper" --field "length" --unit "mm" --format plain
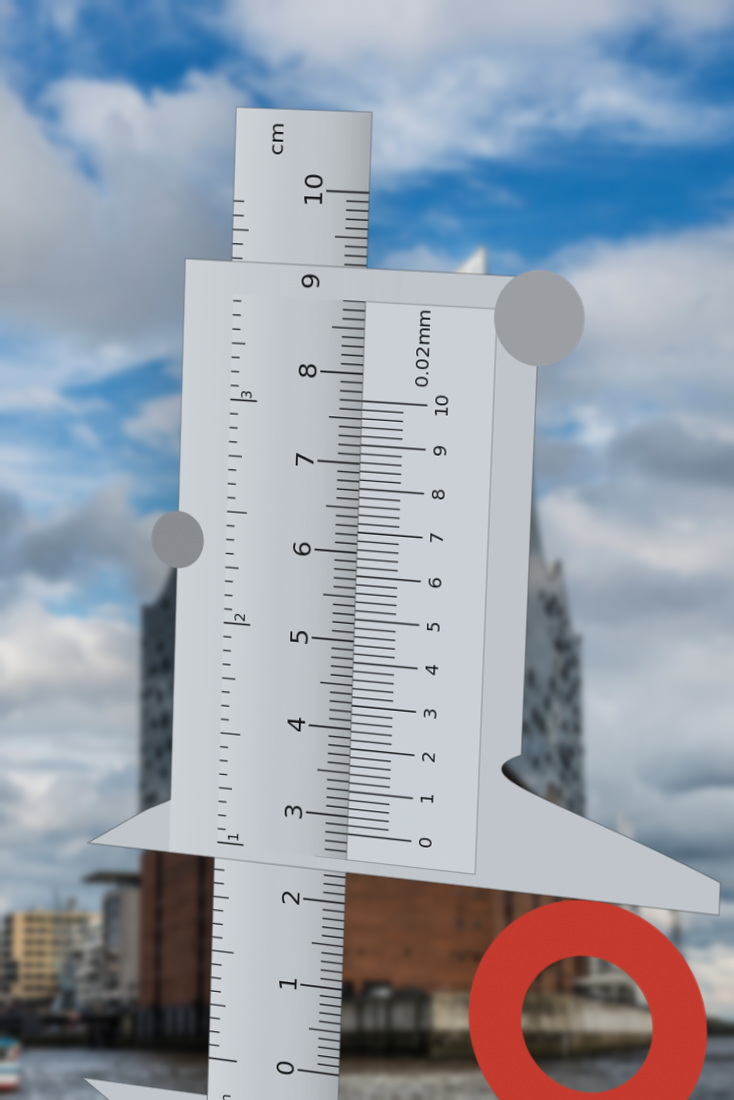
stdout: 28.0 mm
